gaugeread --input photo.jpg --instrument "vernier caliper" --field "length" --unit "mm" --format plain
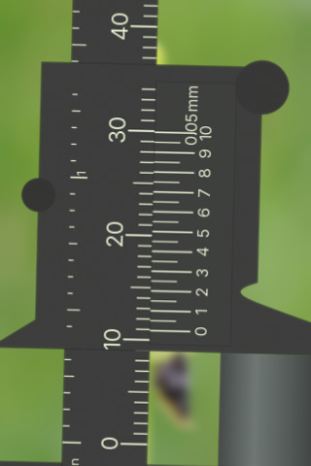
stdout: 10.9 mm
